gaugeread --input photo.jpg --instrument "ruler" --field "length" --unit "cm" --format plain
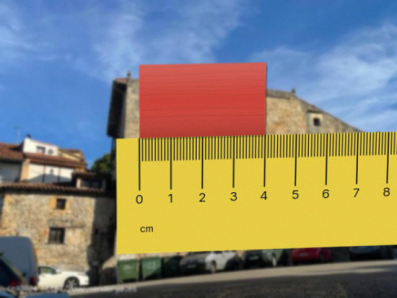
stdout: 4 cm
